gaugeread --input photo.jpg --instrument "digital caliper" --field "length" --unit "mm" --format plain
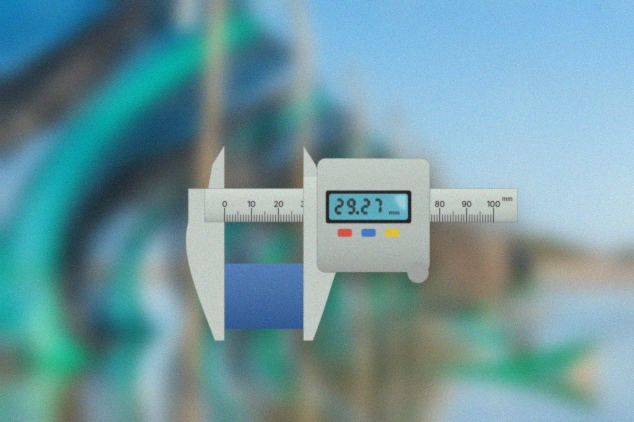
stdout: 29.27 mm
